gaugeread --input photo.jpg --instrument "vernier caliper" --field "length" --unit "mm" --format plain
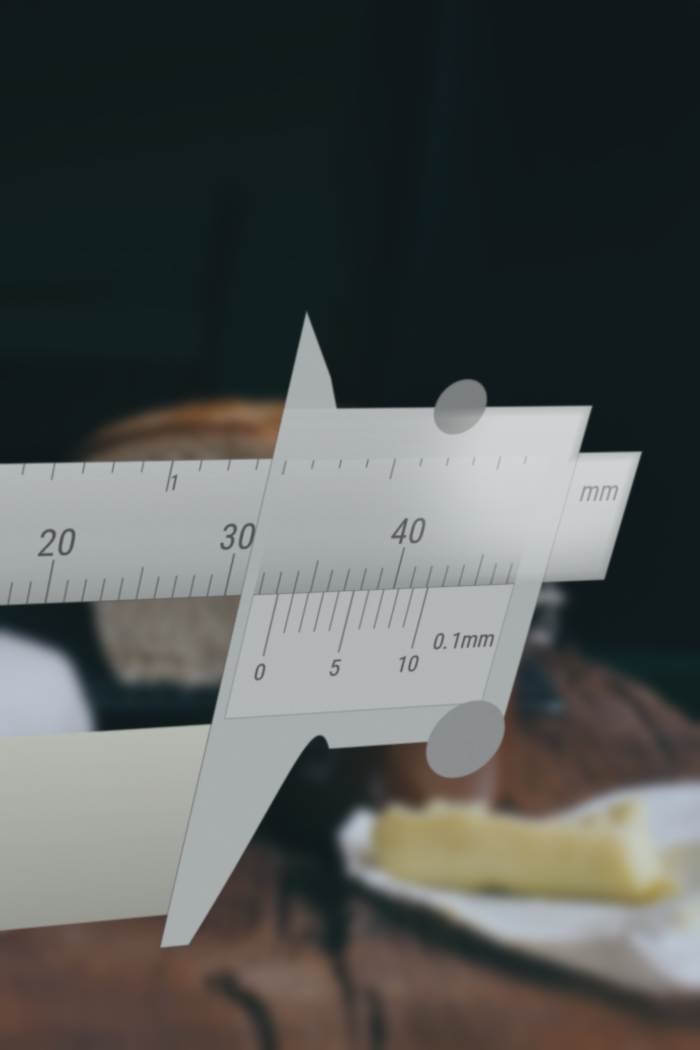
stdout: 33.1 mm
